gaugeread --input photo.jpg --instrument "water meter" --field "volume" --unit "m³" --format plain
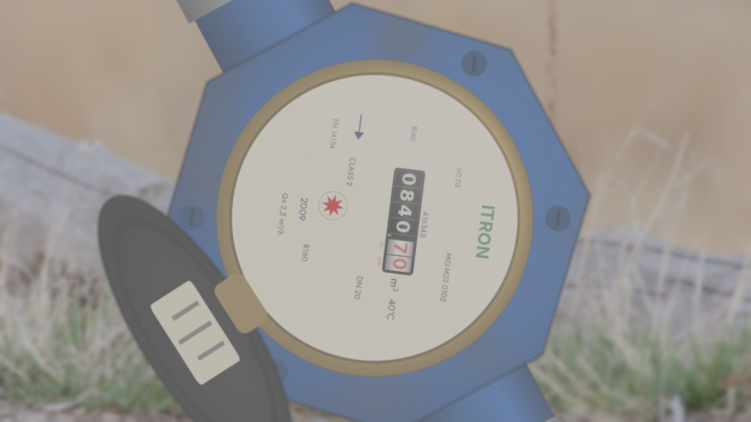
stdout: 840.70 m³
